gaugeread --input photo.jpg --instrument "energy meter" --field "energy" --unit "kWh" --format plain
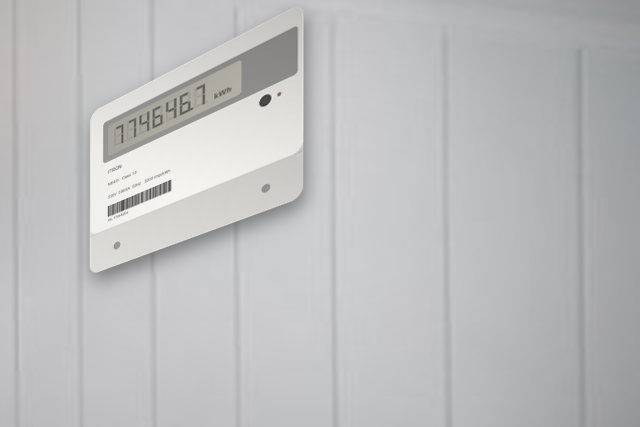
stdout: 774646.7 kWh
